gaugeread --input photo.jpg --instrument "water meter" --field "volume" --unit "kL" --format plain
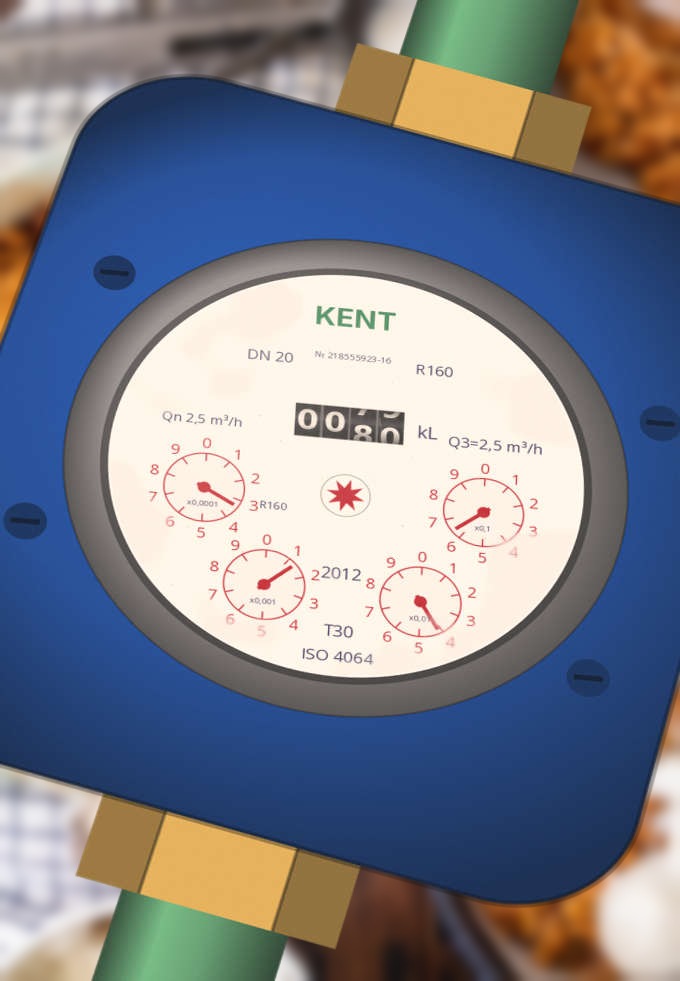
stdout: 79.6413 kL
